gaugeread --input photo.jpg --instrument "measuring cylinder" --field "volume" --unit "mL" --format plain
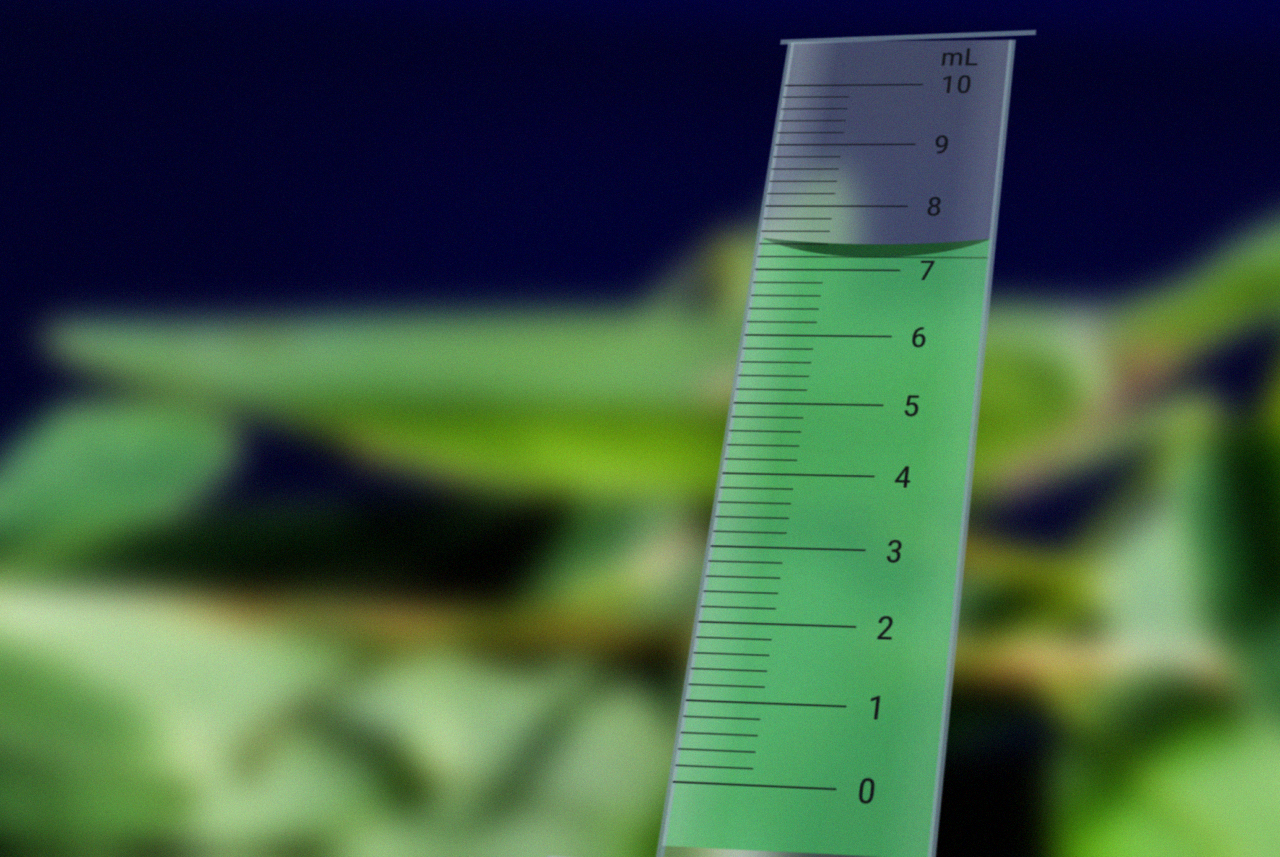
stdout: 7.2 mL
